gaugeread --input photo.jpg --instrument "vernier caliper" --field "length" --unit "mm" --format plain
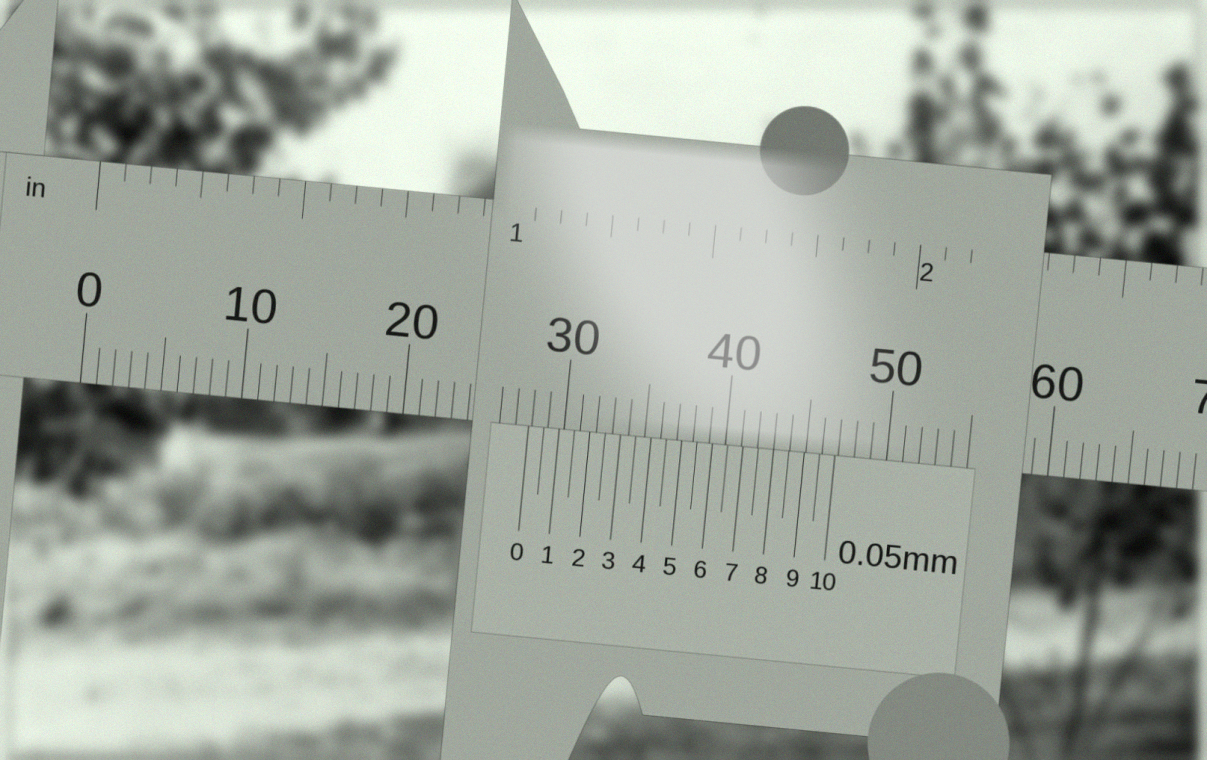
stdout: 27.8 mm
